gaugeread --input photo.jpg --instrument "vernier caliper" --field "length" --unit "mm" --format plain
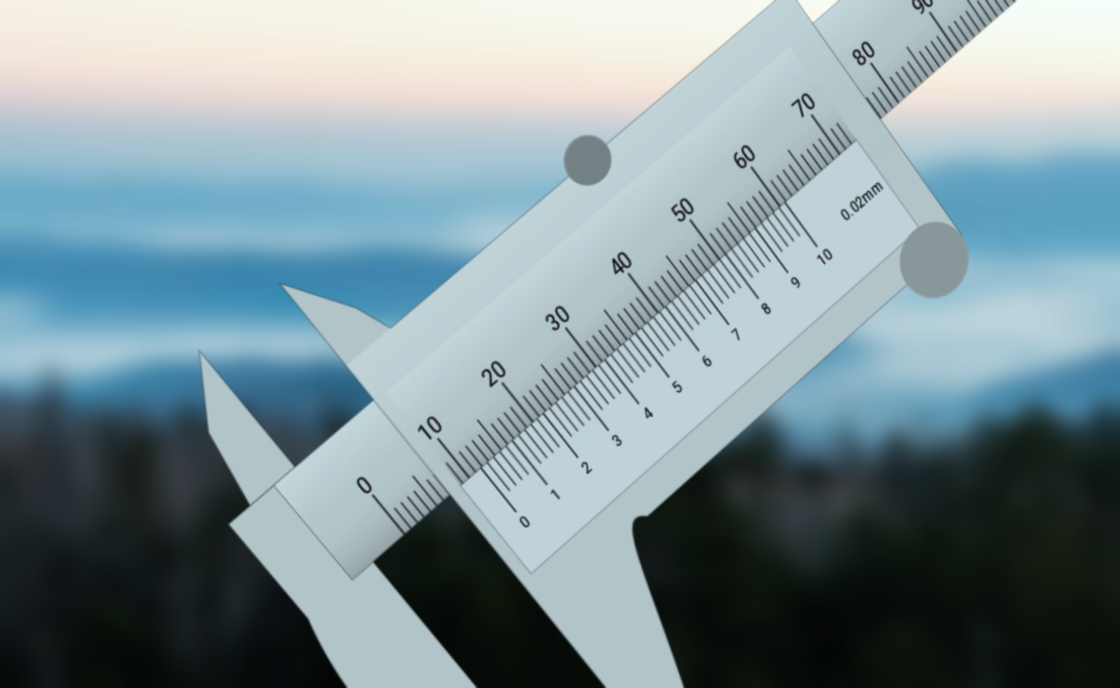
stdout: 11.8 mm
